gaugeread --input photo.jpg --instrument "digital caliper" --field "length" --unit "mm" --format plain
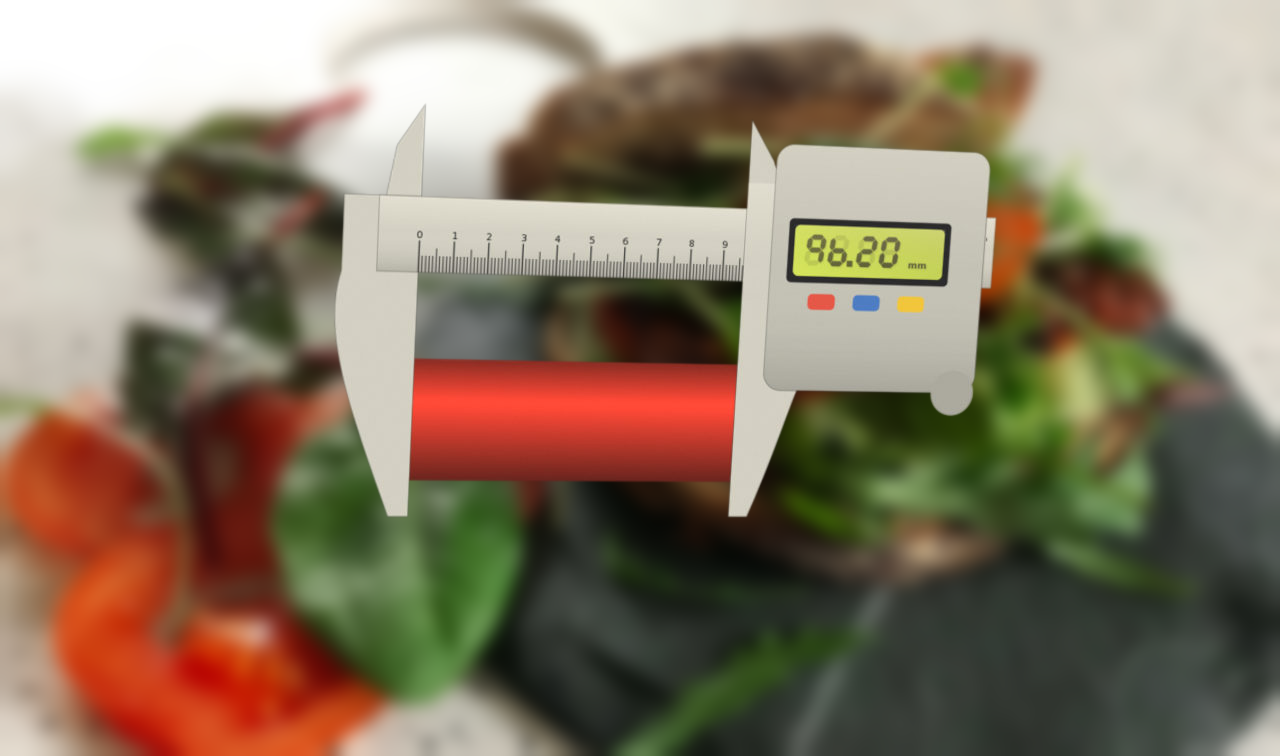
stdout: 96.20 mm
